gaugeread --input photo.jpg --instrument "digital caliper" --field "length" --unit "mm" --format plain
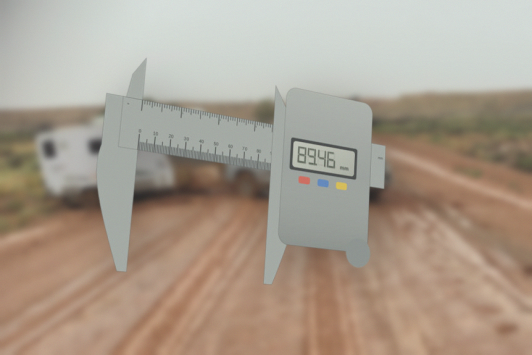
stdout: 89.46 mm
